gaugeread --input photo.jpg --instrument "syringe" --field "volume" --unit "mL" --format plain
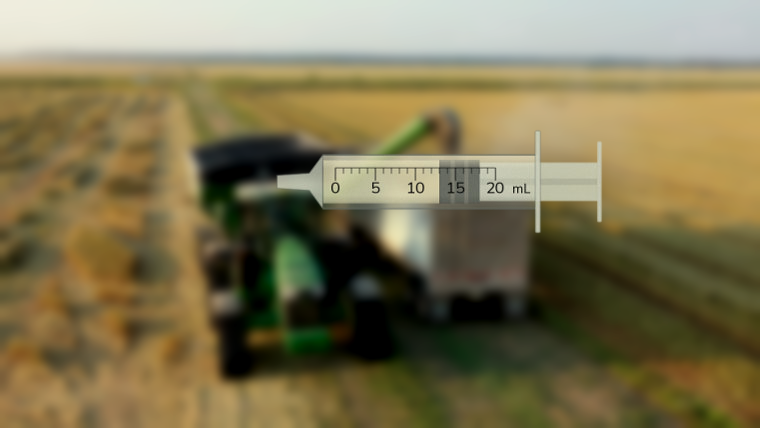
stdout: 13 mL
